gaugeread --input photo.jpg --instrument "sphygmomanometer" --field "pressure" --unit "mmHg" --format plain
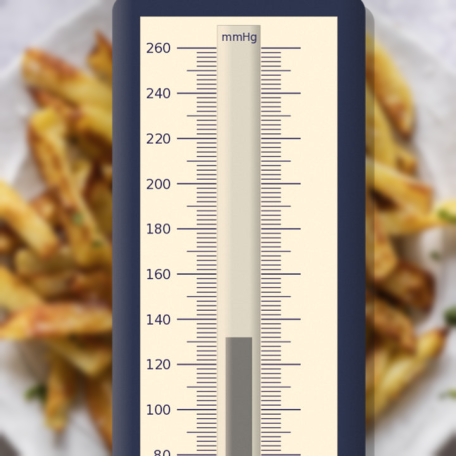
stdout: 132 mmHg
